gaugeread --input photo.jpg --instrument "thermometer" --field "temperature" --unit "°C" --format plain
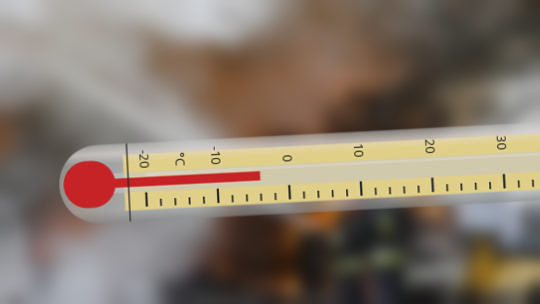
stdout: -4 °C
